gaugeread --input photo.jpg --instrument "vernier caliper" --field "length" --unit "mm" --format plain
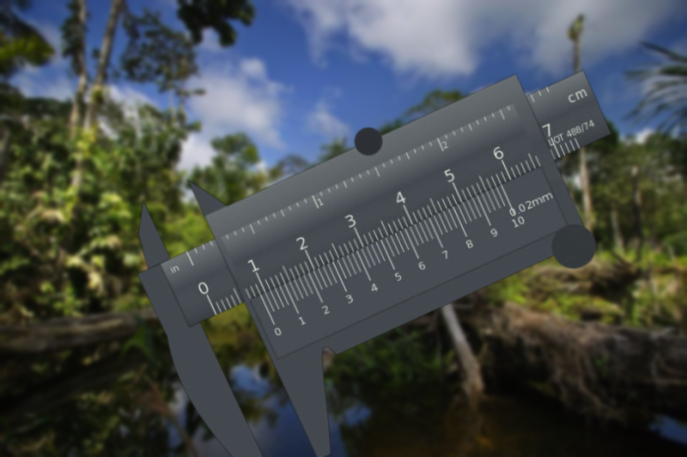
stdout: 9.0 mm
